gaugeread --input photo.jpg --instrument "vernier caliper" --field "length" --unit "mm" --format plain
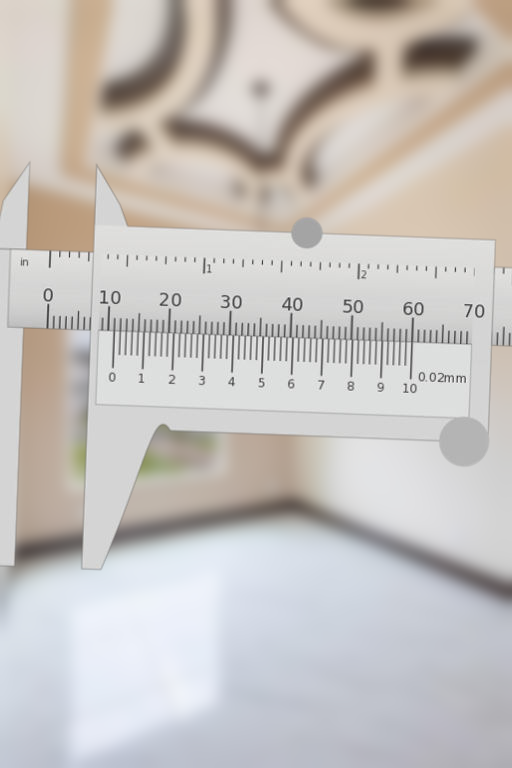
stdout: 11.0 mm
